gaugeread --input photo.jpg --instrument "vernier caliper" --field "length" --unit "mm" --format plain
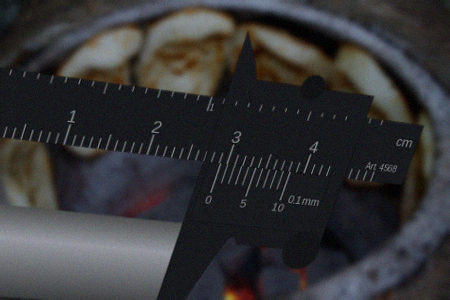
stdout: 29.2 mm
